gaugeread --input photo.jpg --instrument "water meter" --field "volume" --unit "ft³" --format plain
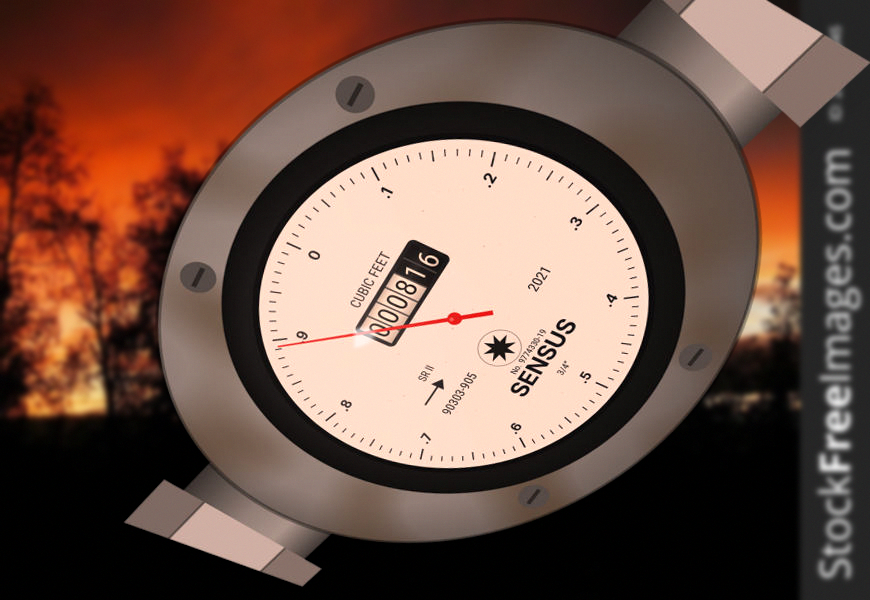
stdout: 815.89 ft³
